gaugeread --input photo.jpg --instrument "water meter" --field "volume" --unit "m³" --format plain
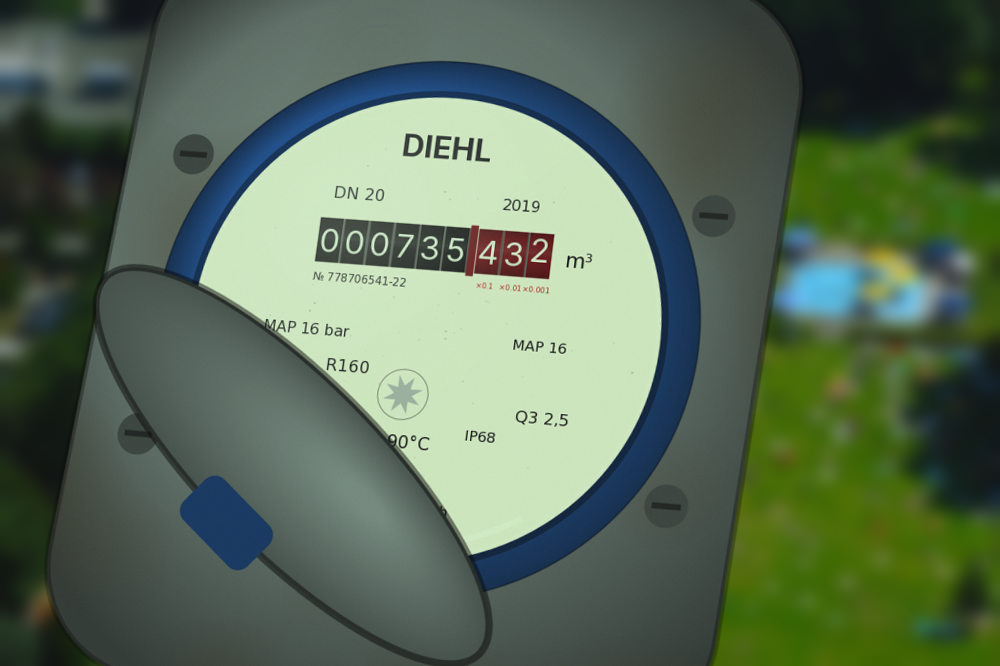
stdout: 735.432 m³
